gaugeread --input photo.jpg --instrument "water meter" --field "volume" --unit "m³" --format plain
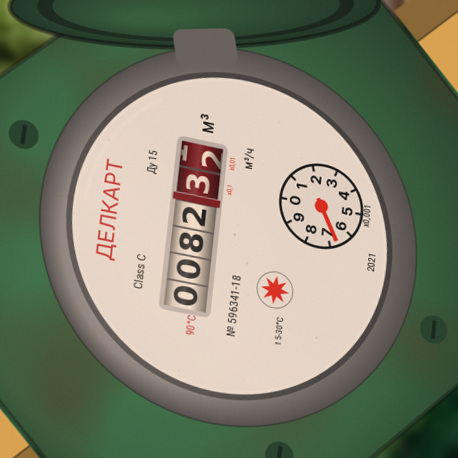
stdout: 82.316 m³
